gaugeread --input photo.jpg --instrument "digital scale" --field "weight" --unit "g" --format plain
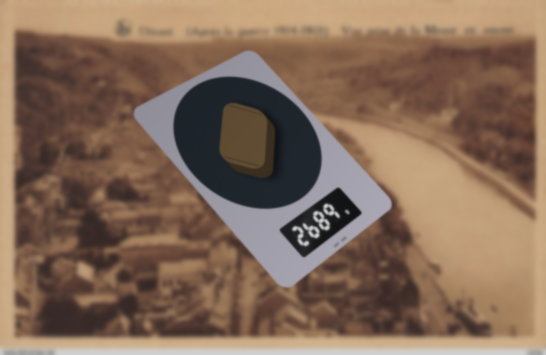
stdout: 2689 g
